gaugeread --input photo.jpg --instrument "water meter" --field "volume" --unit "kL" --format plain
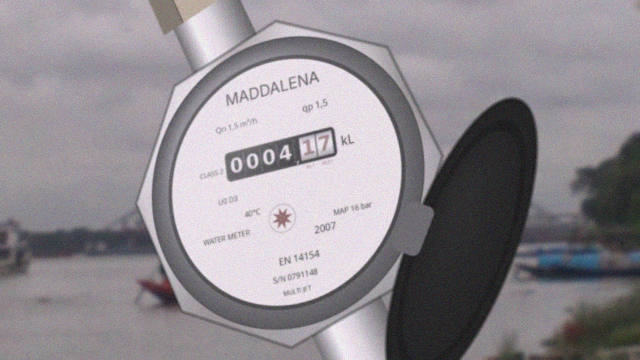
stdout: 4.17 kL
